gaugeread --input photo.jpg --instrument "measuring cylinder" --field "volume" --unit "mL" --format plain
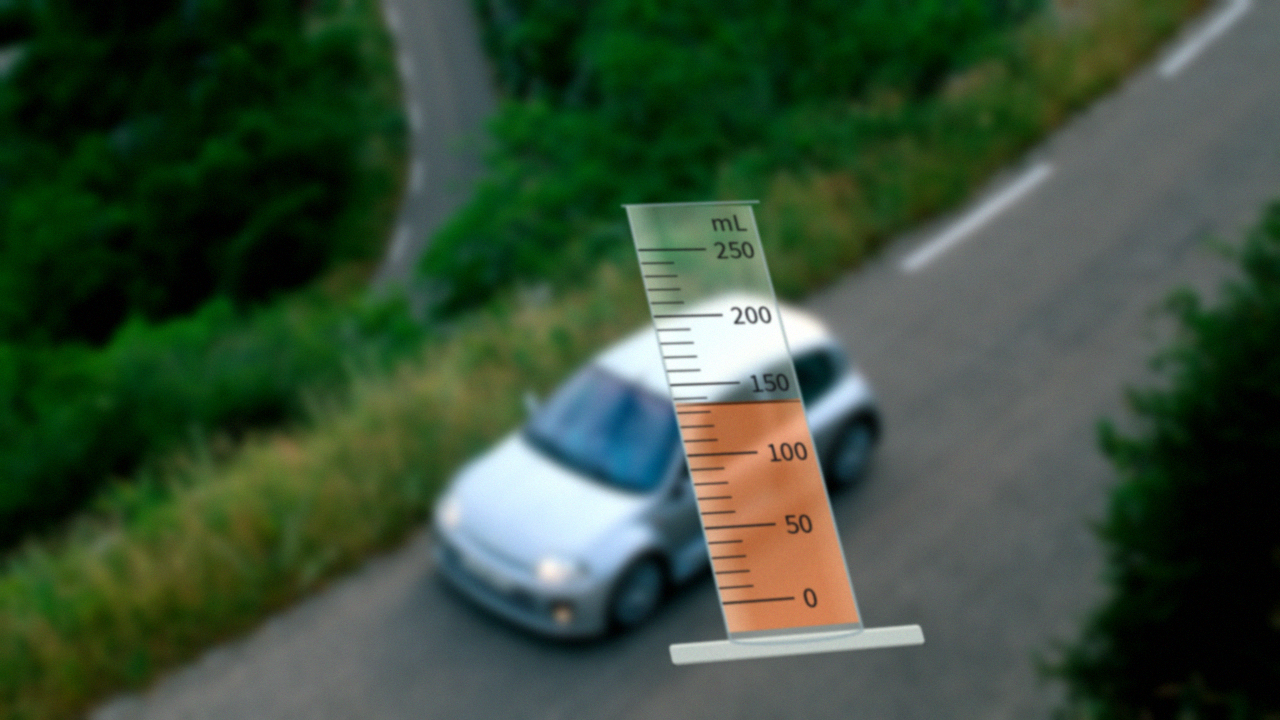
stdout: 135 mL
